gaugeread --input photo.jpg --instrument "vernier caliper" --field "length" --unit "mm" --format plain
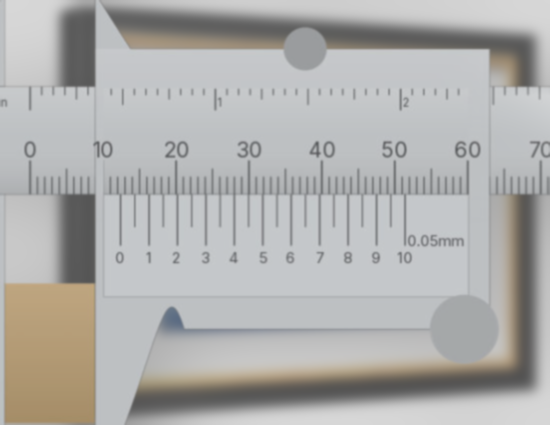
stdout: 12.4 mm
